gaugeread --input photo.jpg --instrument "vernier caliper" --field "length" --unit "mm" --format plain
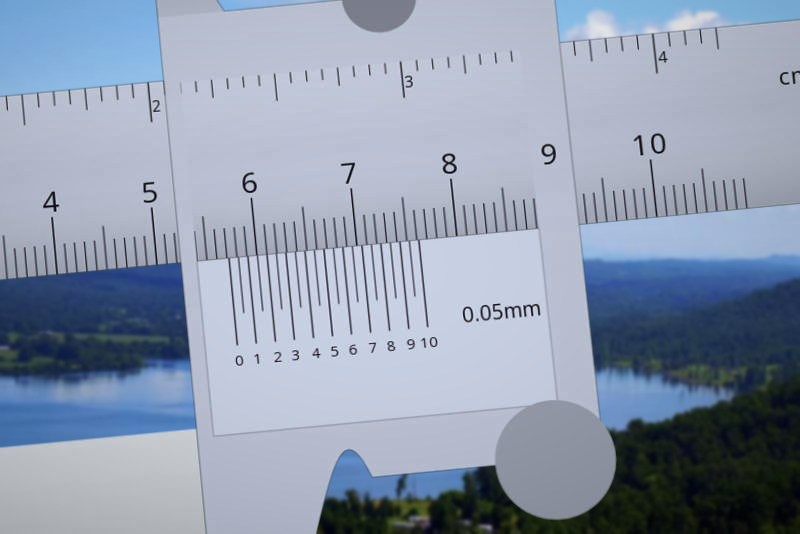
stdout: 57.2 mm
